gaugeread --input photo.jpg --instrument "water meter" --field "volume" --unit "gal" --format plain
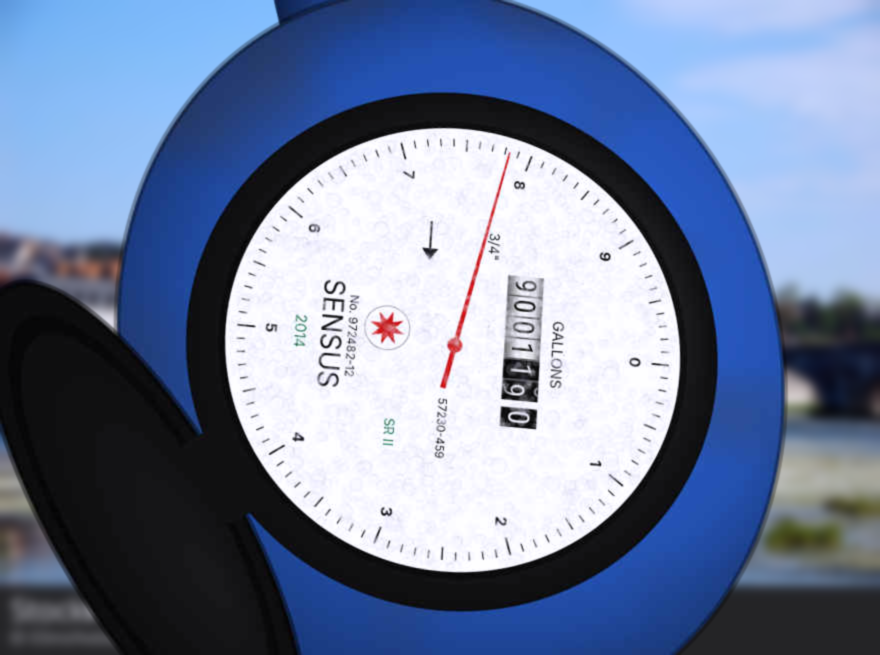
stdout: 9001187.8 gal
